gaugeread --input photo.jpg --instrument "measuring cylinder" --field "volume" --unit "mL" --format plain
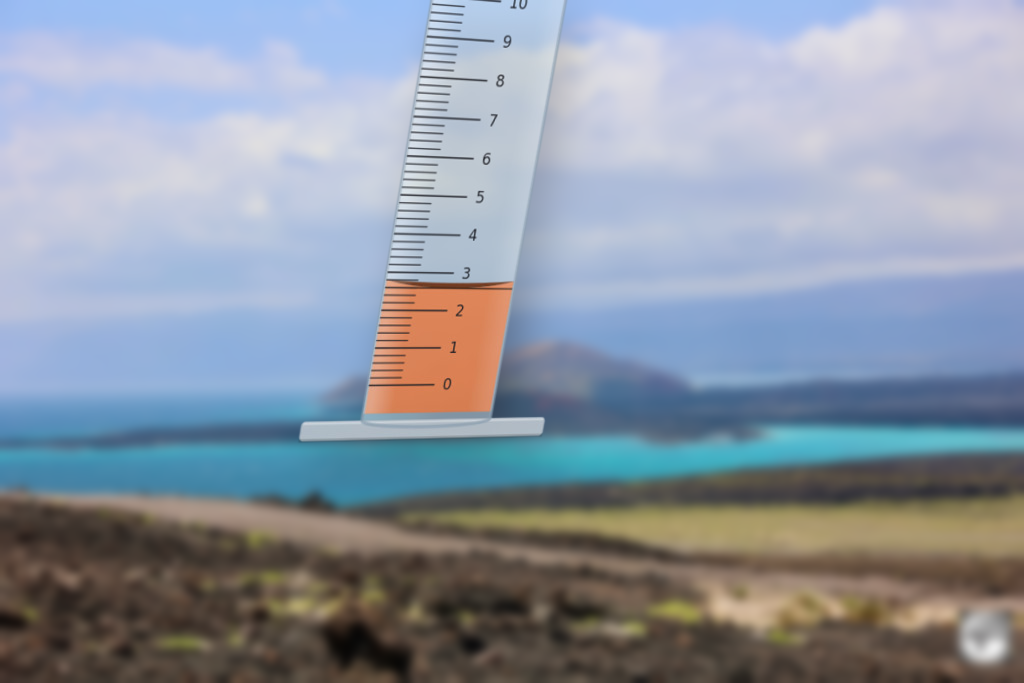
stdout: 2.6 mL
